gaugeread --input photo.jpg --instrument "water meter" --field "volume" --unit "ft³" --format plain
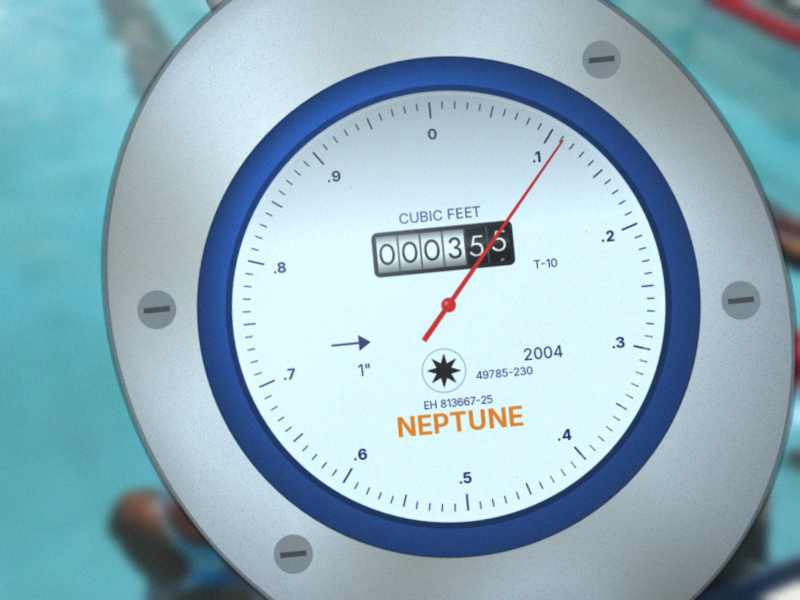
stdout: 355.11 ft³
